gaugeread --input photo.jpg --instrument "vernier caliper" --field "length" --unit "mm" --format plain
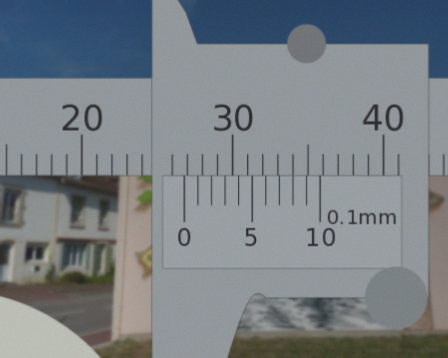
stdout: 26.8 mm
